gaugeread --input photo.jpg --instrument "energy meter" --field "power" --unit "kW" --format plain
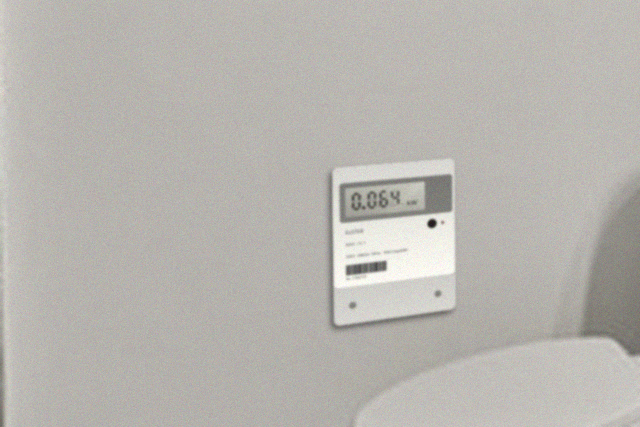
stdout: 0.064 kW
